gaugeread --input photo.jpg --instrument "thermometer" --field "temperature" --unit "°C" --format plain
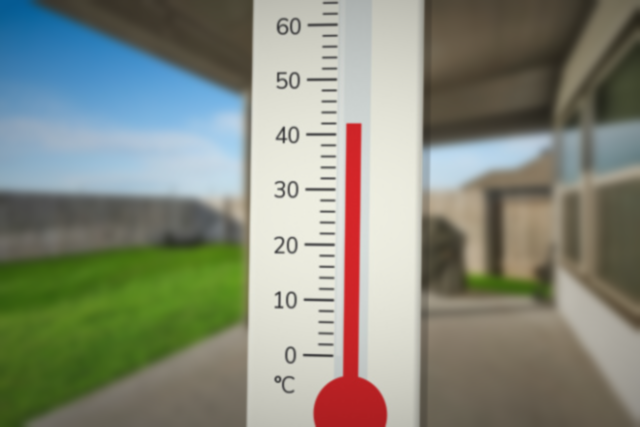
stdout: 42 °C
